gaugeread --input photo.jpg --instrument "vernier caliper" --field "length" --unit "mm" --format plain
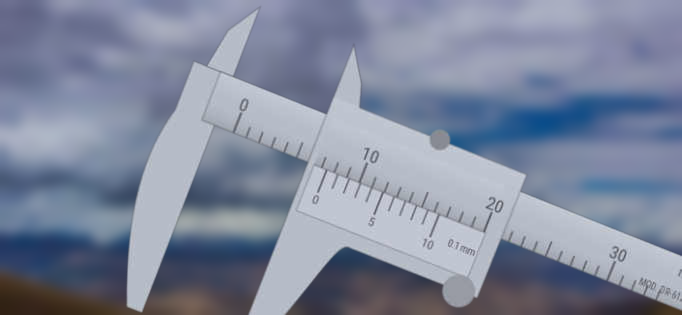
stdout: 7.4 mm
